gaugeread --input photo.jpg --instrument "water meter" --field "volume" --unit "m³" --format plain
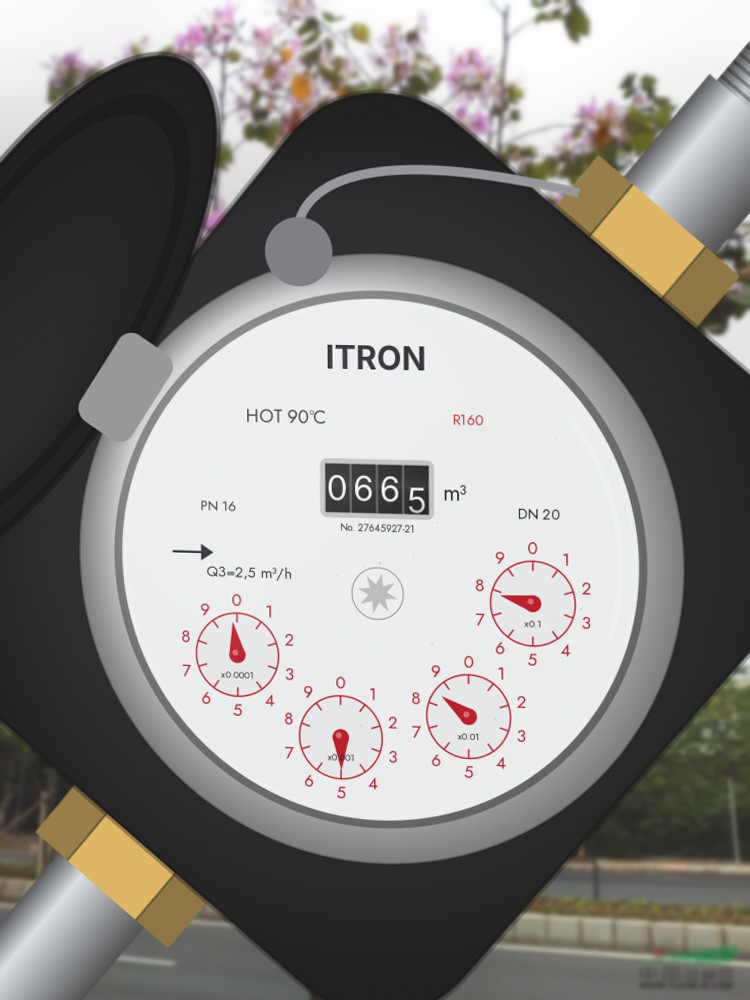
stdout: 664.7849 m³
